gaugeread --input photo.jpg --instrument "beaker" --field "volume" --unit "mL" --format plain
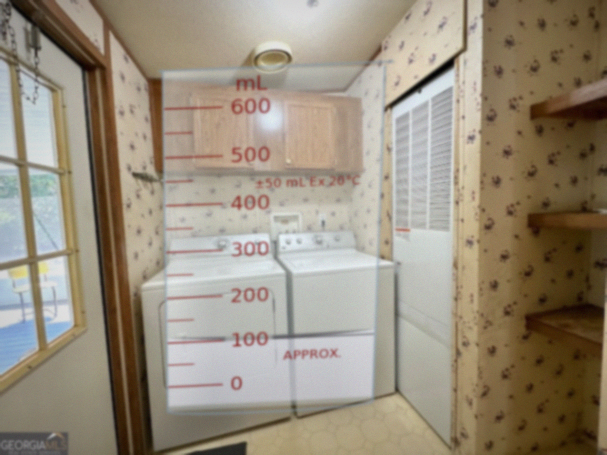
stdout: 100 mL
